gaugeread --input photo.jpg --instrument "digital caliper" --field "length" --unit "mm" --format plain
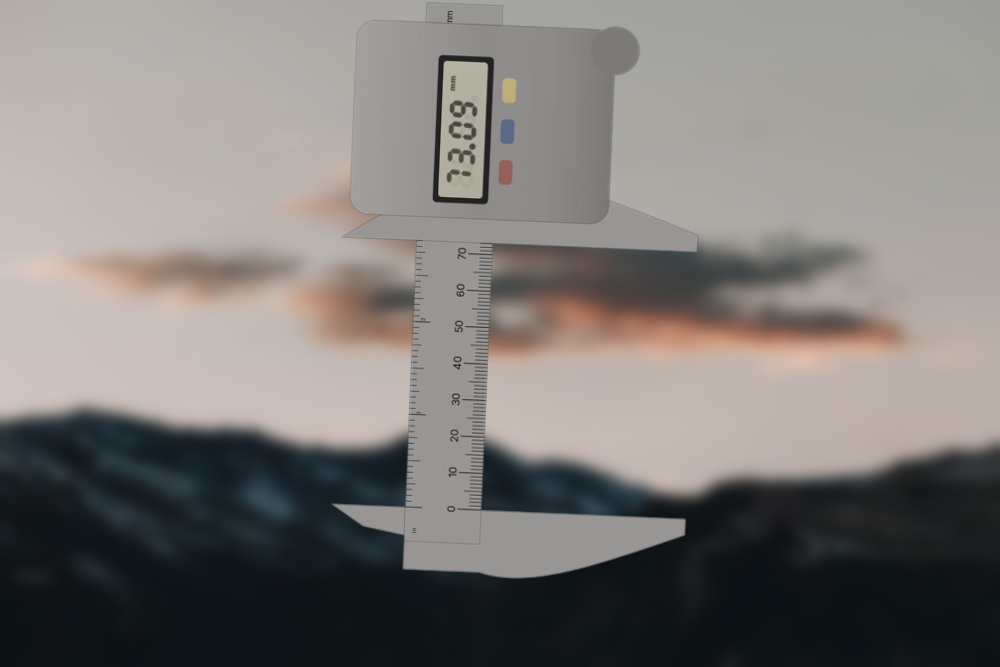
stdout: 73.09 mm
